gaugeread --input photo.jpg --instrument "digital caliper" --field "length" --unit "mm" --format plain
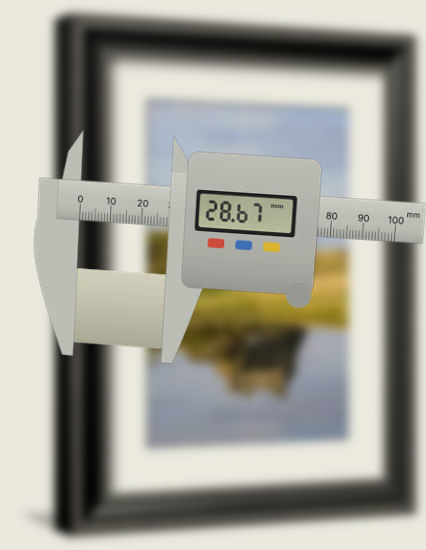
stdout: 28.67 mm
